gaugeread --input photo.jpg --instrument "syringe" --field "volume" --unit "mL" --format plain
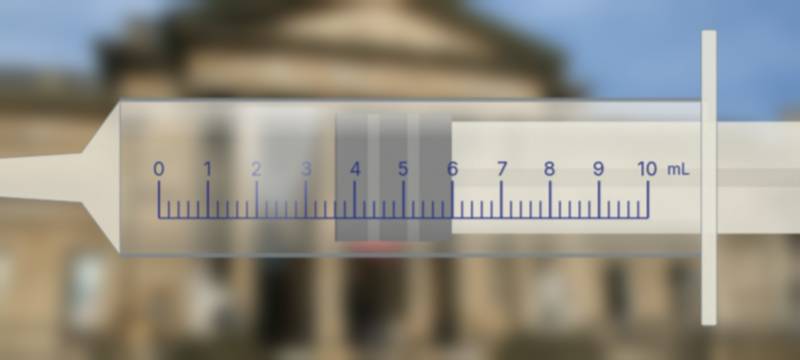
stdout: 3.6 mL
